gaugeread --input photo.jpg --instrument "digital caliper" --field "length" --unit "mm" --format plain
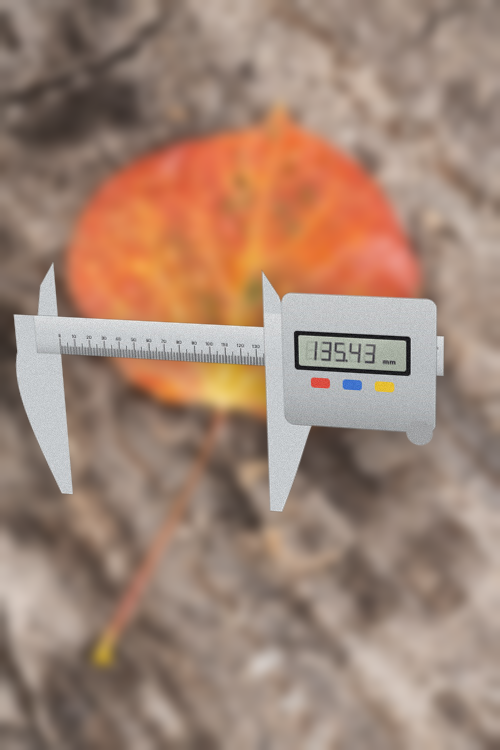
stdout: 135.43 mm
